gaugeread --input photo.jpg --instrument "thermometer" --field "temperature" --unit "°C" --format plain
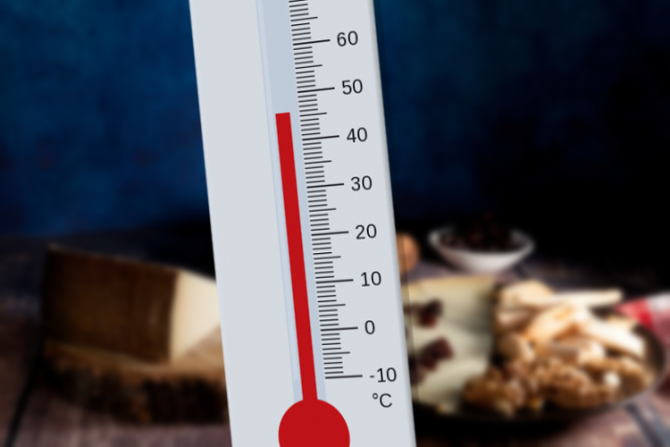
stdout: 46 °C
